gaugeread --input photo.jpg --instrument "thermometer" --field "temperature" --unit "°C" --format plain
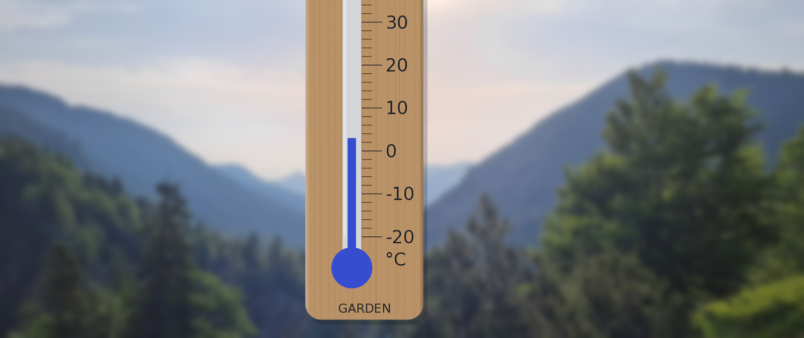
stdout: 3 °C
